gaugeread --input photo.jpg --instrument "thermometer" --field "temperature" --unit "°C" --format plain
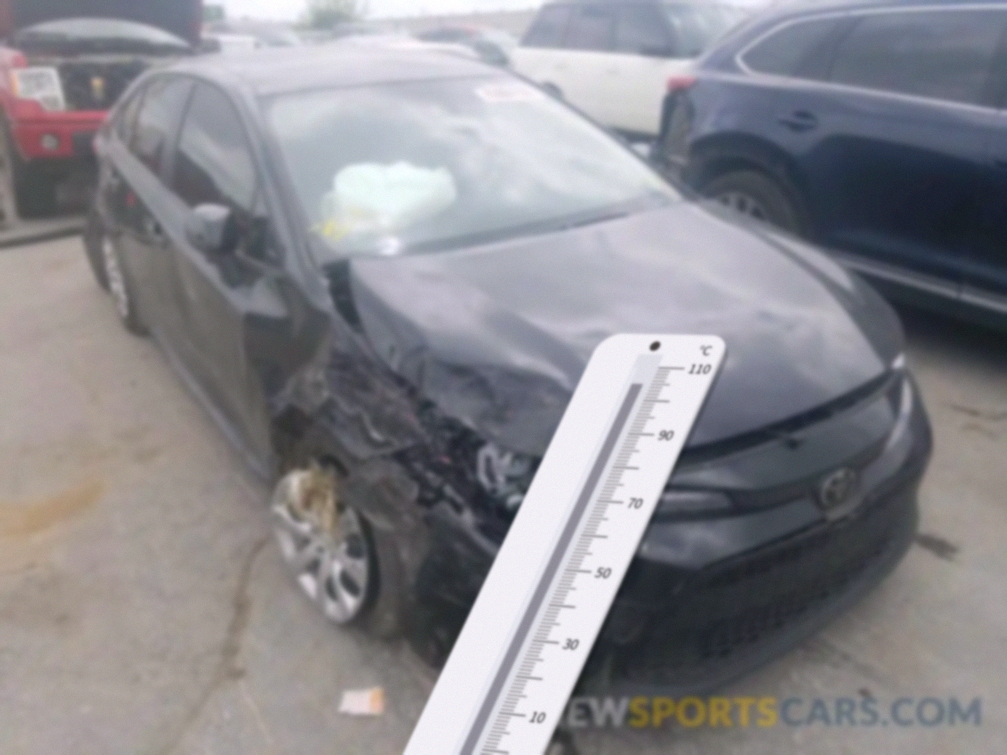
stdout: 105 °C
